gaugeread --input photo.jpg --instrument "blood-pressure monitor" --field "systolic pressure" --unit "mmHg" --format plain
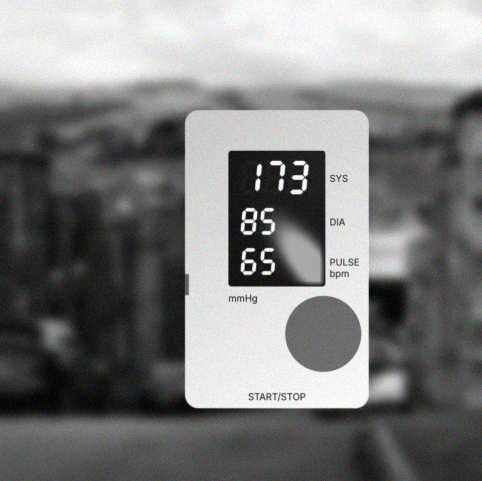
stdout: 173 mmHg
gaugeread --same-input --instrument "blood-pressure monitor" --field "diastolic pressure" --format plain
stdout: 85 mmHg
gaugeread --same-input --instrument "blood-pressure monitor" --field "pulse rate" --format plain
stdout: 65 bpm
